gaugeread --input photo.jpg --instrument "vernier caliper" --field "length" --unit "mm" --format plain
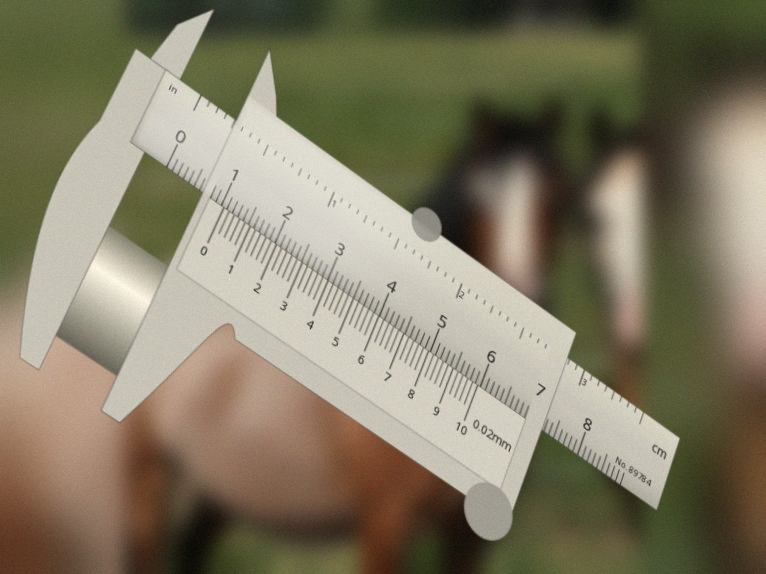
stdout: 10.5 mm
